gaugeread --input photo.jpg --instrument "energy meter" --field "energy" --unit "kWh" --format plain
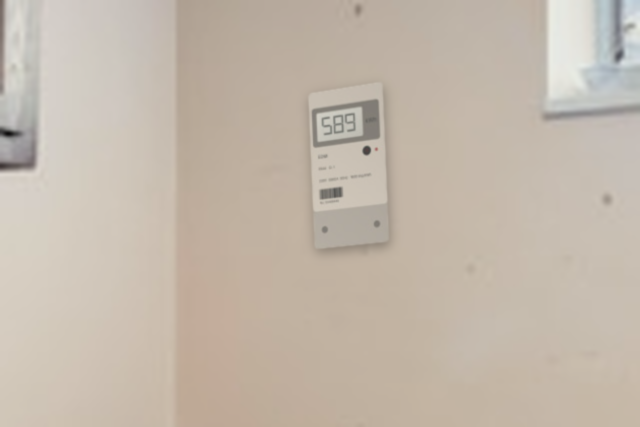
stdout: 589 kWh
